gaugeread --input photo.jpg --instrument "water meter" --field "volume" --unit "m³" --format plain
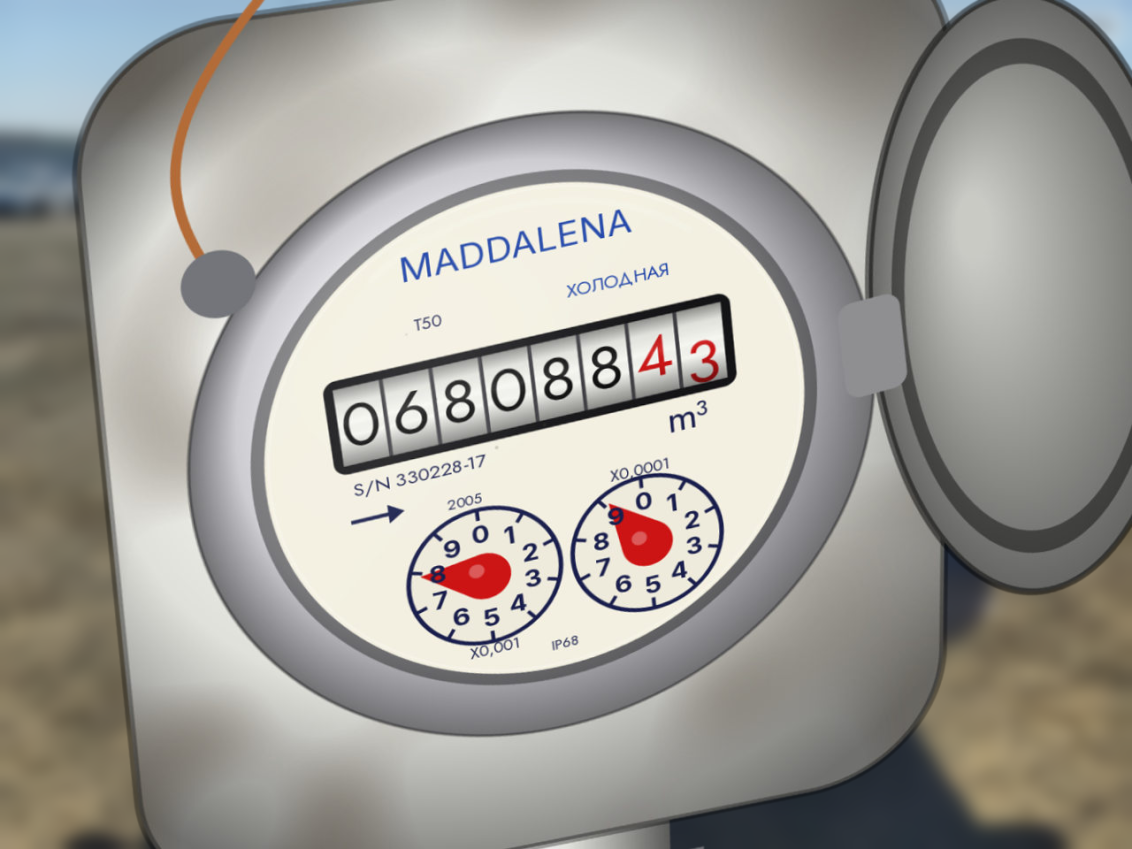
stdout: 68088.4279 m³
